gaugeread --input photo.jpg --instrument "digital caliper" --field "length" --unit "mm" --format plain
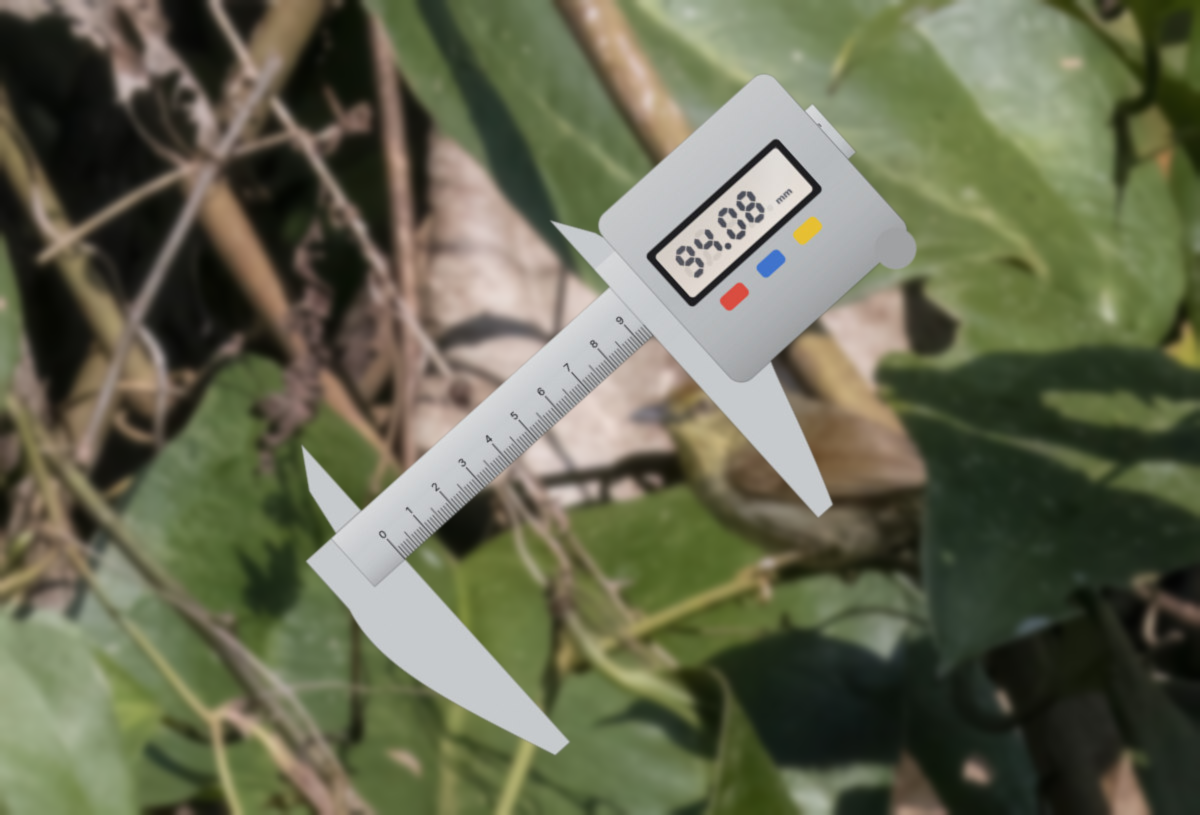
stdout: 94.08 mm
